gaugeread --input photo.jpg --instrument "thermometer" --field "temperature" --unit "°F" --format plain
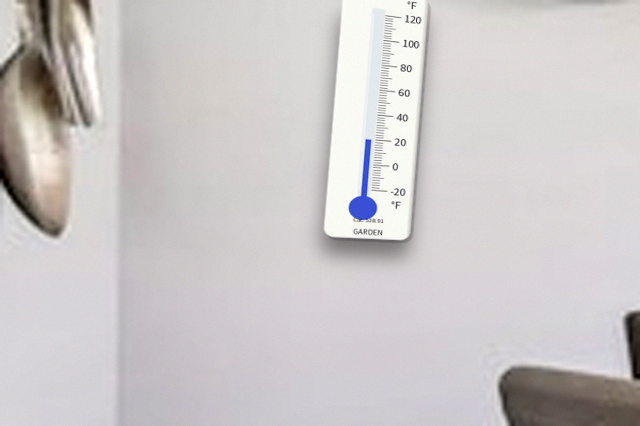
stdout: 20 °F
